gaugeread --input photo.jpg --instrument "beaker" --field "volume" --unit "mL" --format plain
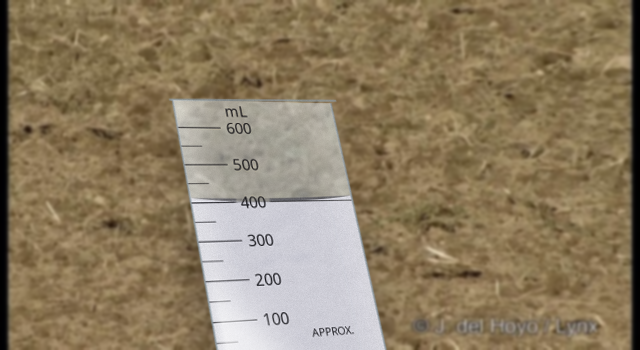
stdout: 400 mL
